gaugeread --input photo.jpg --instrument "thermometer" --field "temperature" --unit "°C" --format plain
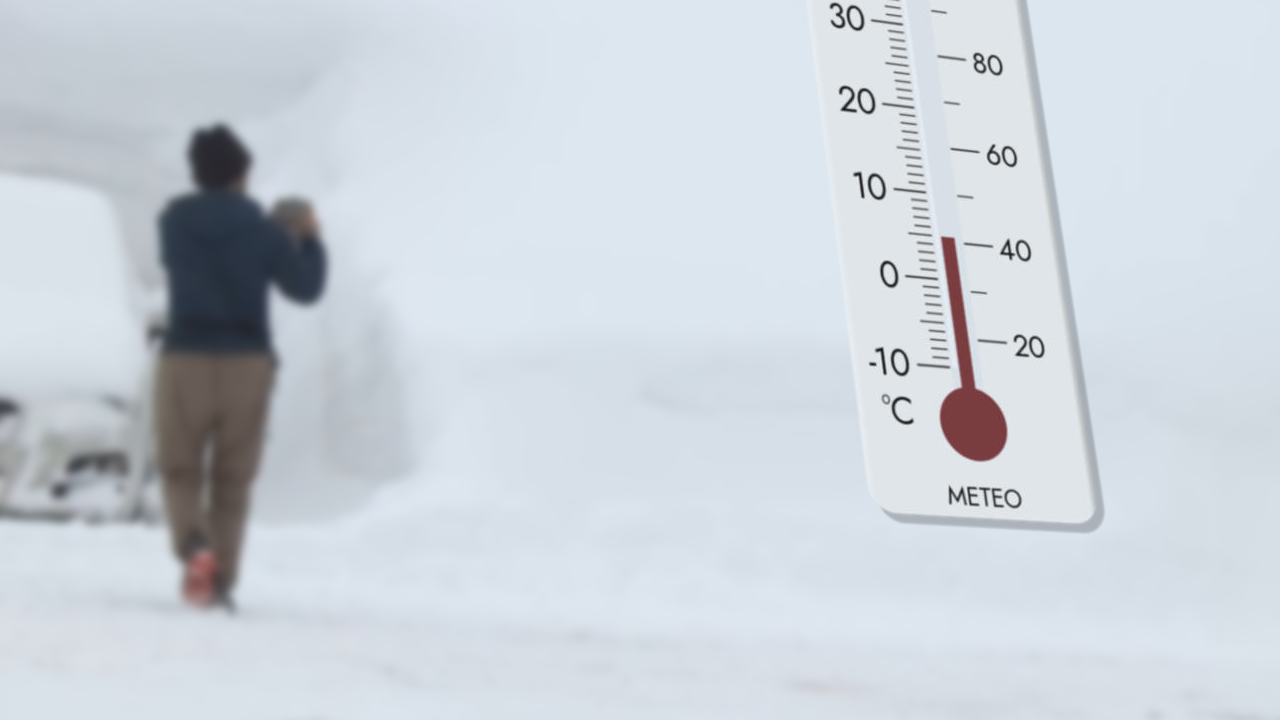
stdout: 5 °C
